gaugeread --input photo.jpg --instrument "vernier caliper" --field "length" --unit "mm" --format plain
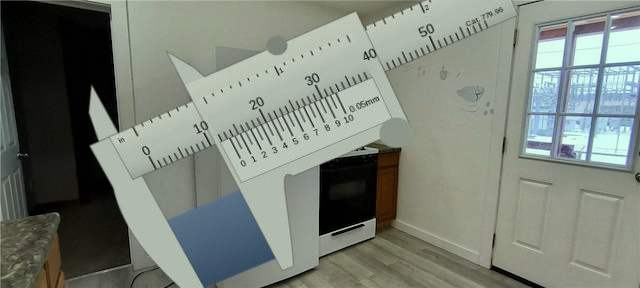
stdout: 13.4 mm
